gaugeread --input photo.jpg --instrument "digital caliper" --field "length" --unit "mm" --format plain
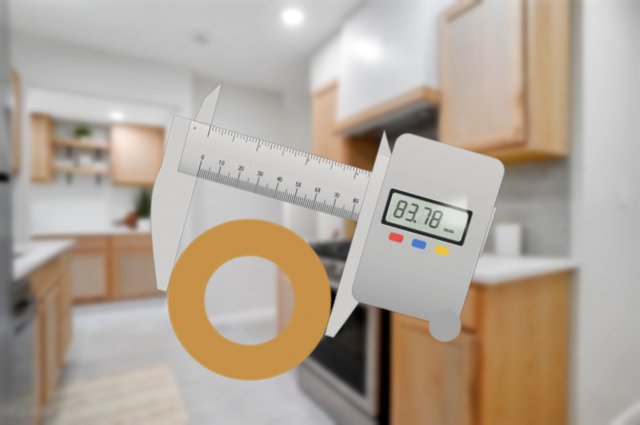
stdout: 83.78 mm
